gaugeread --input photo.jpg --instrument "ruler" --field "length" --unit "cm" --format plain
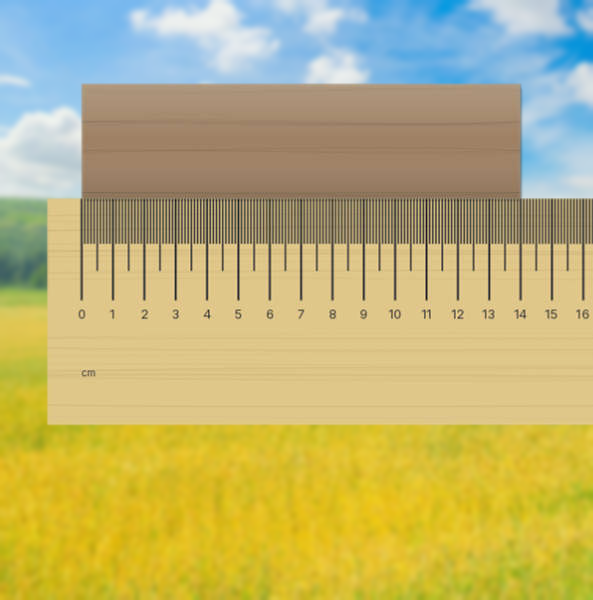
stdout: 14 cm
